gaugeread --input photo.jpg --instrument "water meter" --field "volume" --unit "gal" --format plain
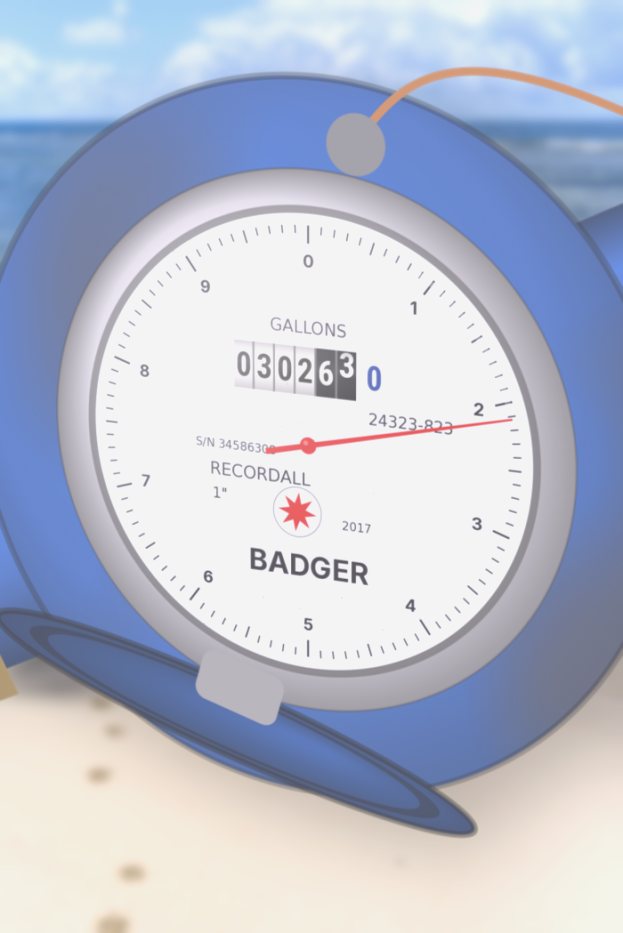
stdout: 302632.1 gal
